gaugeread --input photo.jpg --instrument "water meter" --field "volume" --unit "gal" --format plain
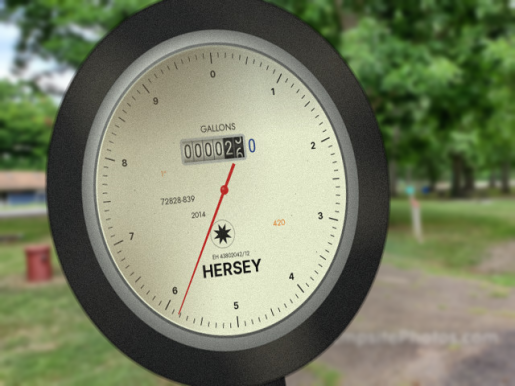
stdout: 255.8 gal
